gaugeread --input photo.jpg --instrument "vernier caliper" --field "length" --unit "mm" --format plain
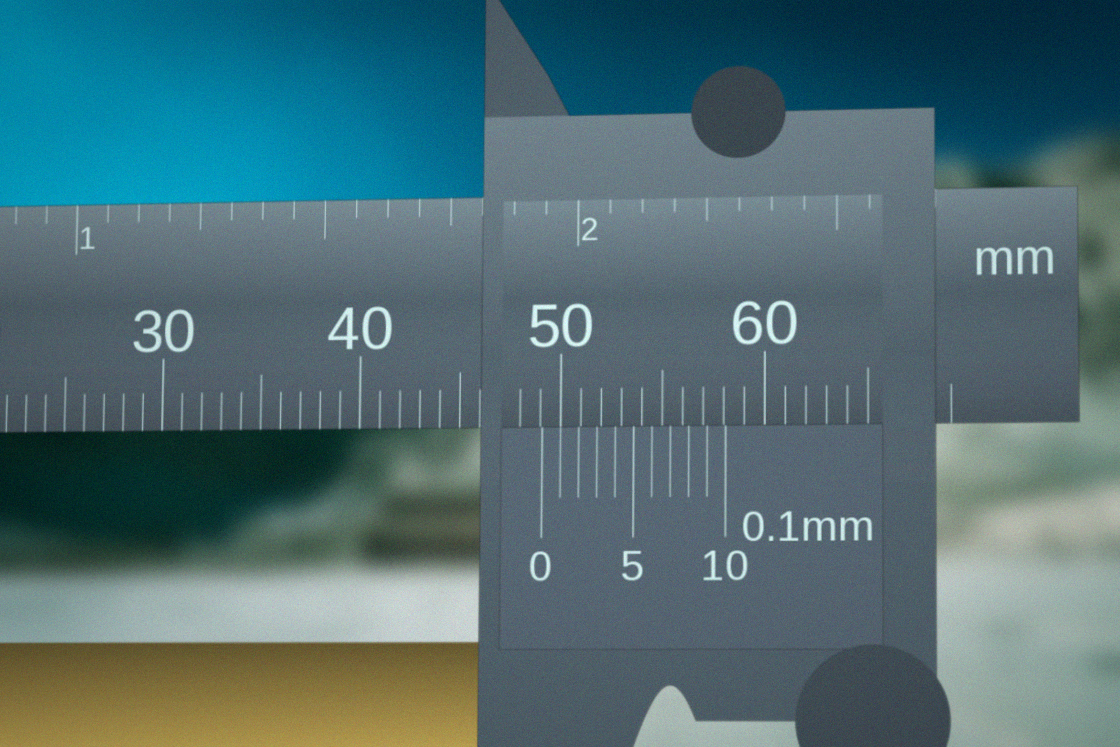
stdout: 49.1 mm
